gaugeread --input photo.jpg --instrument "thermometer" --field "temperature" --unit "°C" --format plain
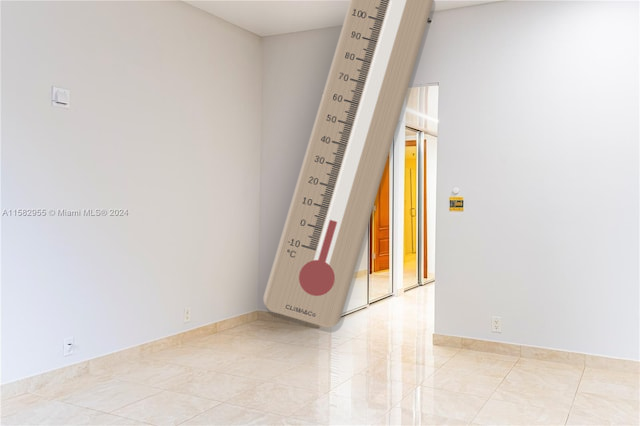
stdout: 5 °C
